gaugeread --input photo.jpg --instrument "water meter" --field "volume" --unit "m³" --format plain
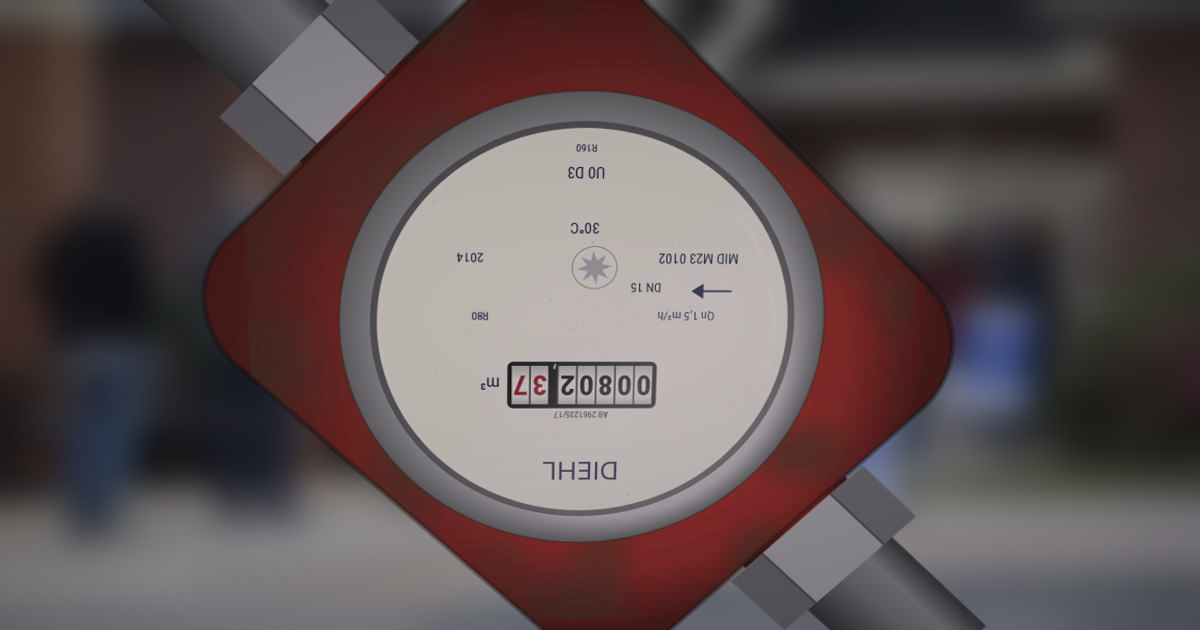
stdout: 802.37 m³
